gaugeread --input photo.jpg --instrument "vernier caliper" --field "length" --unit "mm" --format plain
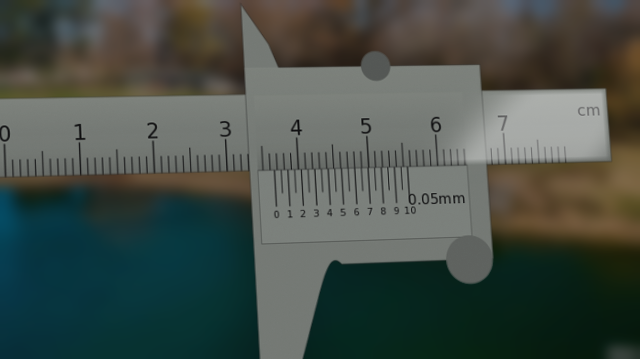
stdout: 36.6 mm
